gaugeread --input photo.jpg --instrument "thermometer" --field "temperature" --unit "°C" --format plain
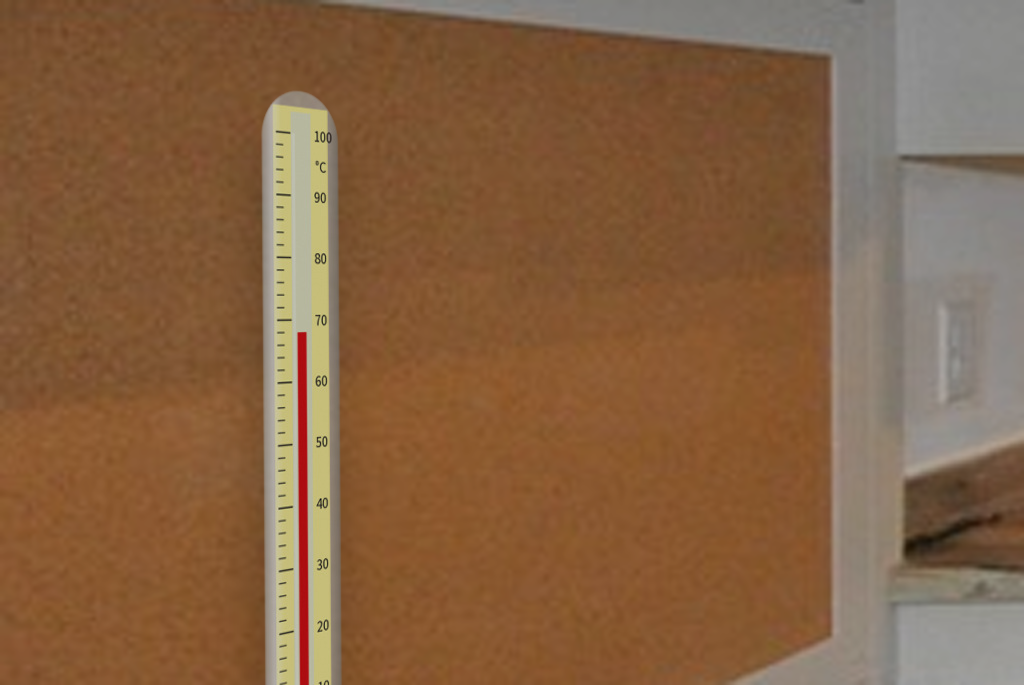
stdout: 68 °C
